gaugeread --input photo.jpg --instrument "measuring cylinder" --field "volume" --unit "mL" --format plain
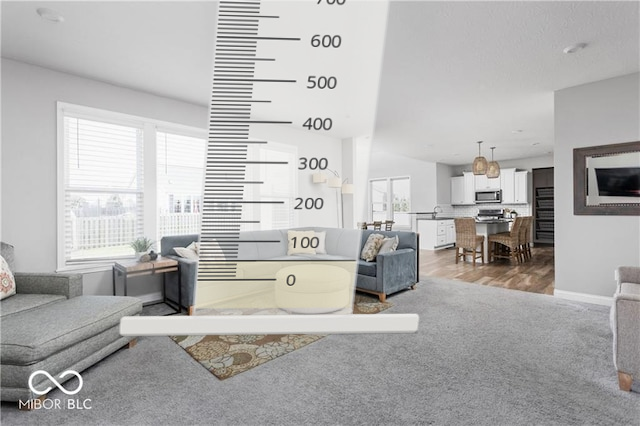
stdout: 50 mL
